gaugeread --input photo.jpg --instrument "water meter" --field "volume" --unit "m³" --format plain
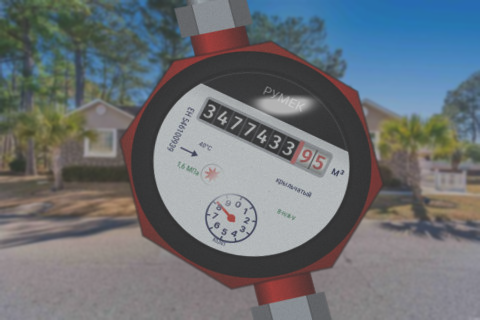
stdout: 3477433.958 m³
